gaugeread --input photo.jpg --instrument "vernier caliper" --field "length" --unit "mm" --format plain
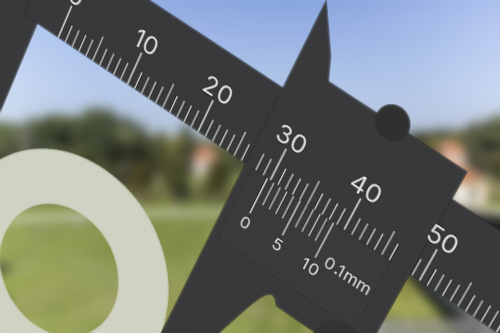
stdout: 29.6 mm
